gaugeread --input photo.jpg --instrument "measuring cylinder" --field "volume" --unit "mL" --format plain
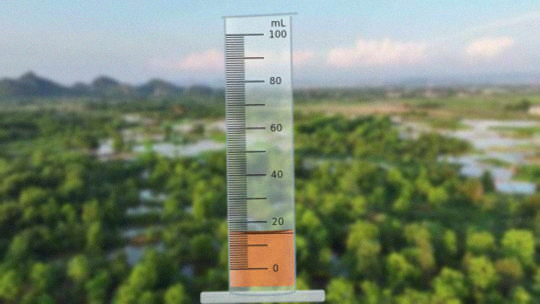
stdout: 15 mL
